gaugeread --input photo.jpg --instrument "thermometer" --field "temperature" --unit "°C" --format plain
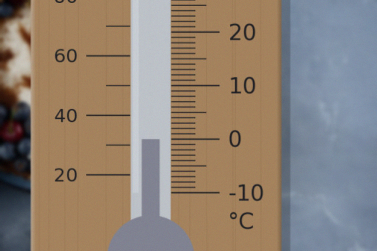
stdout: 0 °C
